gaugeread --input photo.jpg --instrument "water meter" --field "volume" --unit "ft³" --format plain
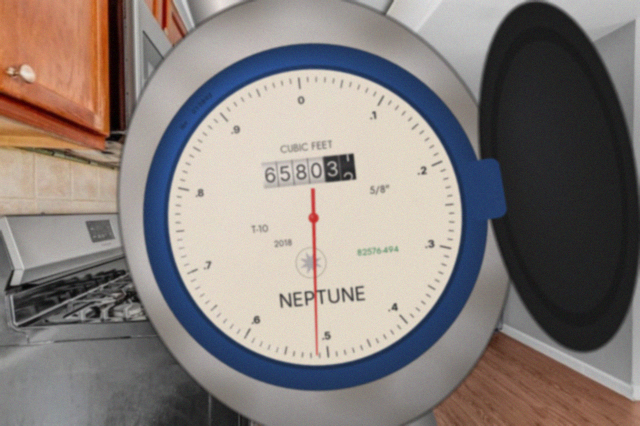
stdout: 658031.51 ft³
